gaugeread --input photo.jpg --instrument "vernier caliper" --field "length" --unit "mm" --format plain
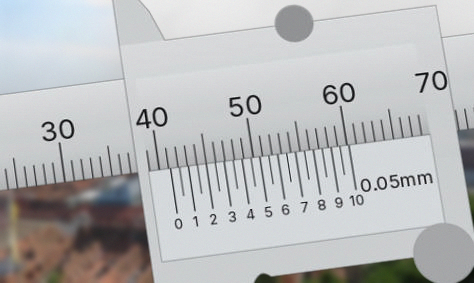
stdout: 41.2 mm
